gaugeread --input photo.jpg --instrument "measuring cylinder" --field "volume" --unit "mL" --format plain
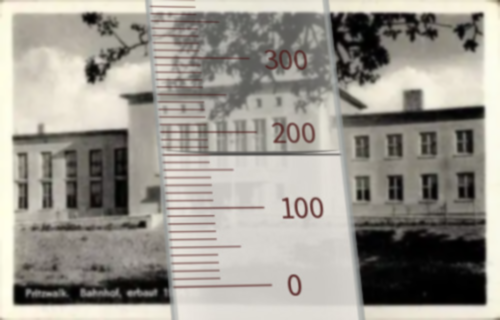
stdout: 170 mL
